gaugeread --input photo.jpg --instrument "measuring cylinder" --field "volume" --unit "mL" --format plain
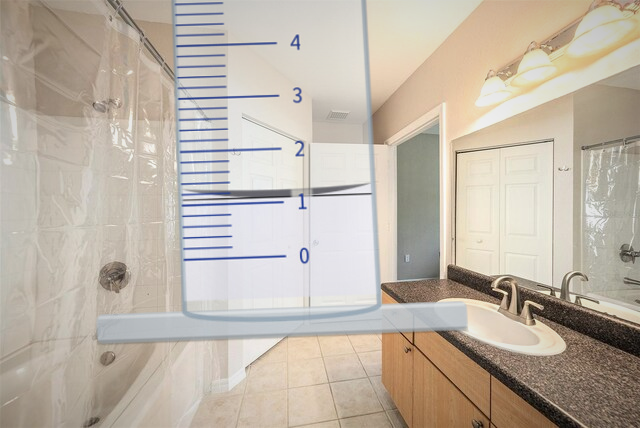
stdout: 1.1 mL
